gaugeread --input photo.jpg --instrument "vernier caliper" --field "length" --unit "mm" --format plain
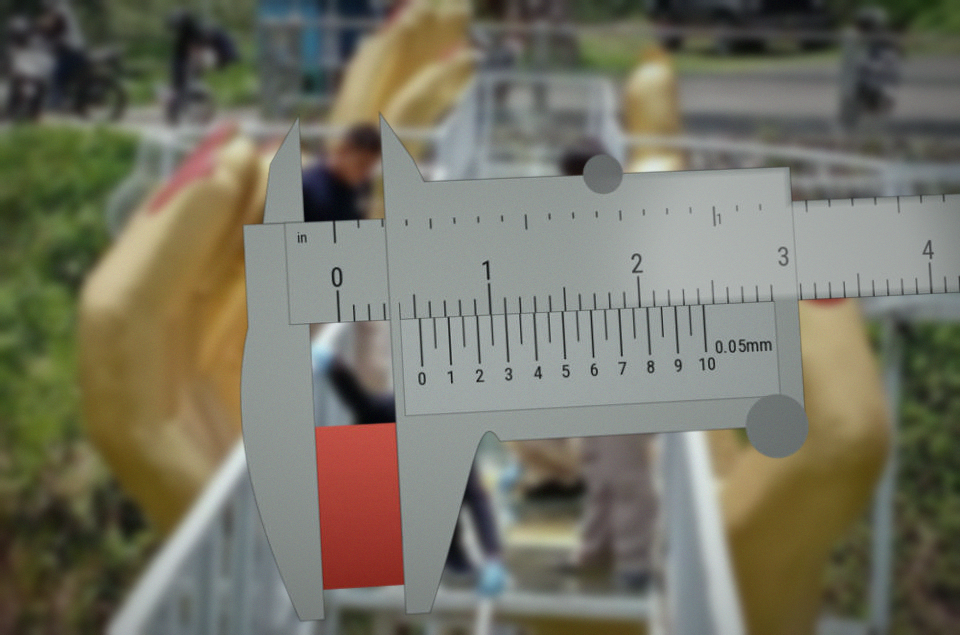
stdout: 5.3 mm
